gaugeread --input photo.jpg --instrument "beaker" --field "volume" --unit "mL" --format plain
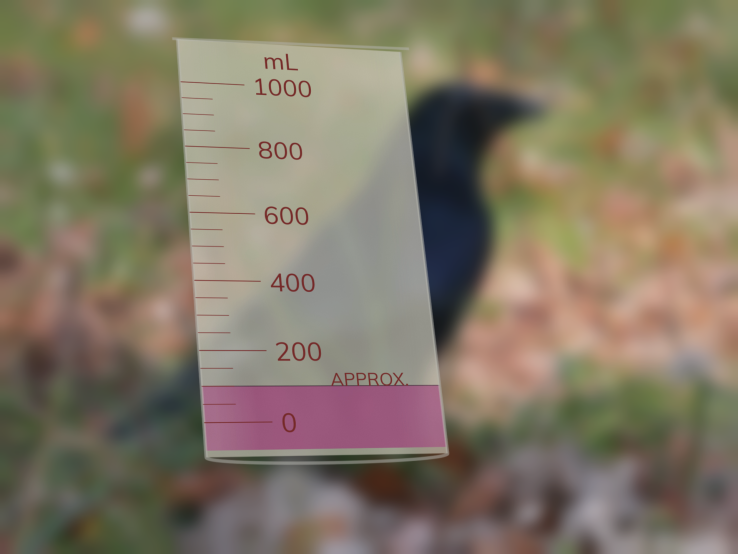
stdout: 100 mL
